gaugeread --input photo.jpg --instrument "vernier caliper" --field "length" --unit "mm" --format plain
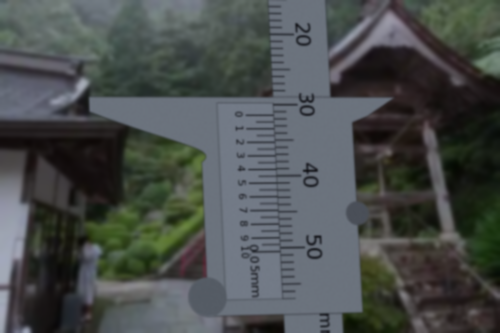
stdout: 31.5 mm
